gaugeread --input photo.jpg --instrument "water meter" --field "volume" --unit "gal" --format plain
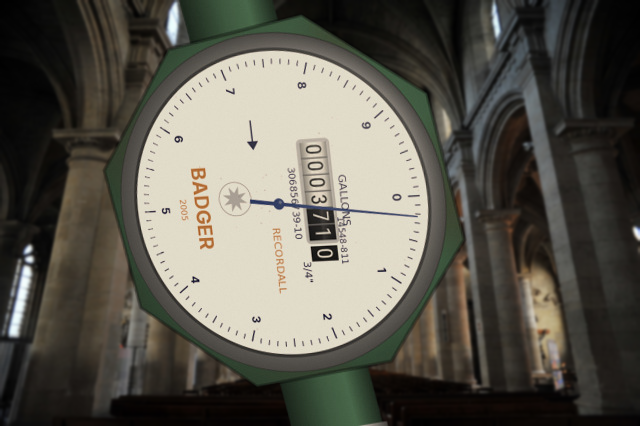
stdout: 3710.2 gal
